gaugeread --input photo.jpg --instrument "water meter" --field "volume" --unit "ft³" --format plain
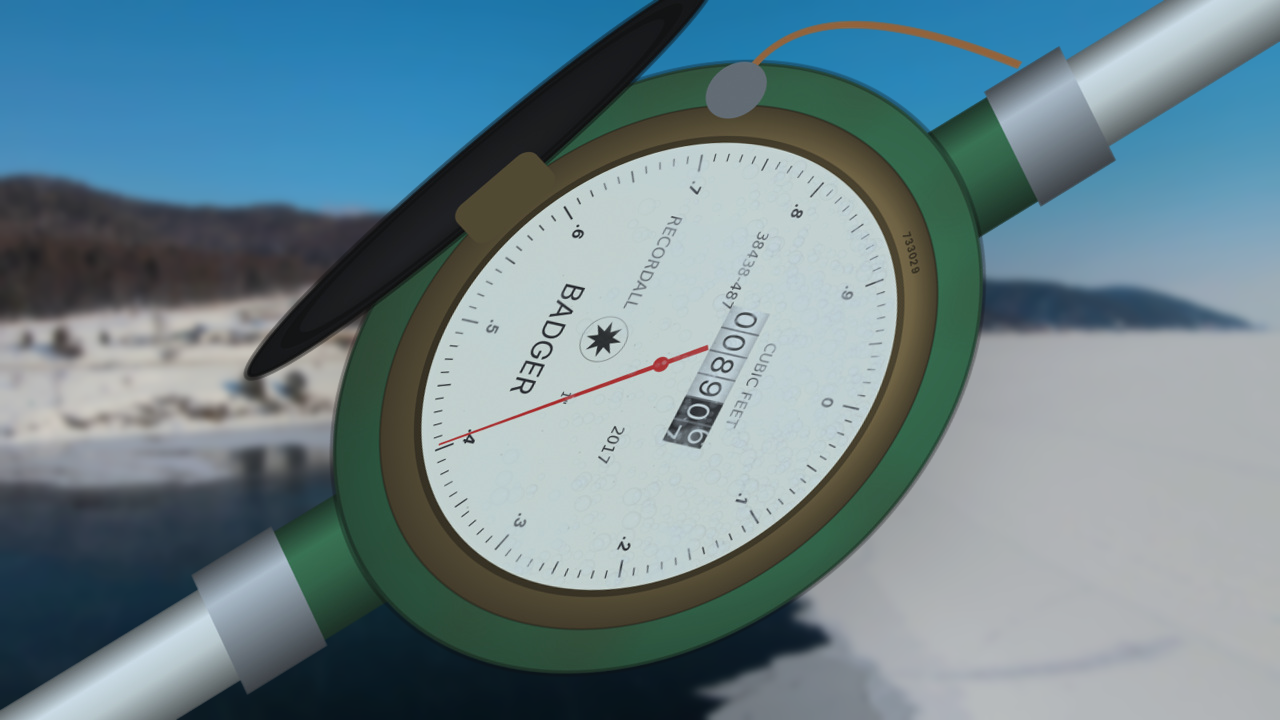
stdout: 8906.40 ft³
